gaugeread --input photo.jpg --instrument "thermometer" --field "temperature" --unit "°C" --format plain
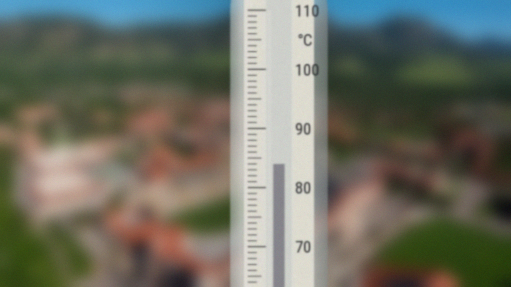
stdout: 84 °C
